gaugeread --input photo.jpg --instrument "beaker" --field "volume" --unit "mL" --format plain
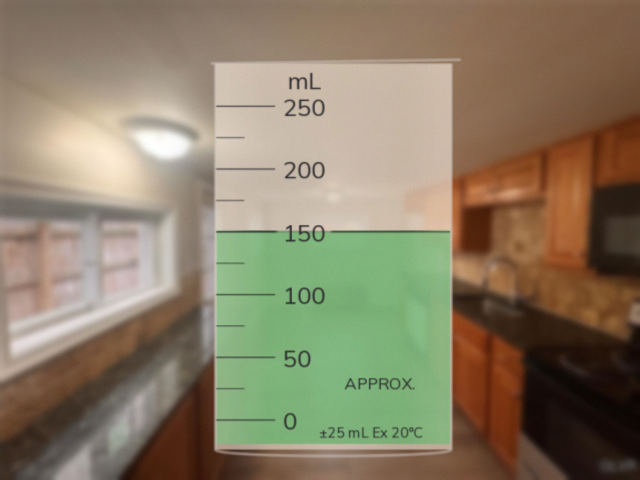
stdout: 150 mL
